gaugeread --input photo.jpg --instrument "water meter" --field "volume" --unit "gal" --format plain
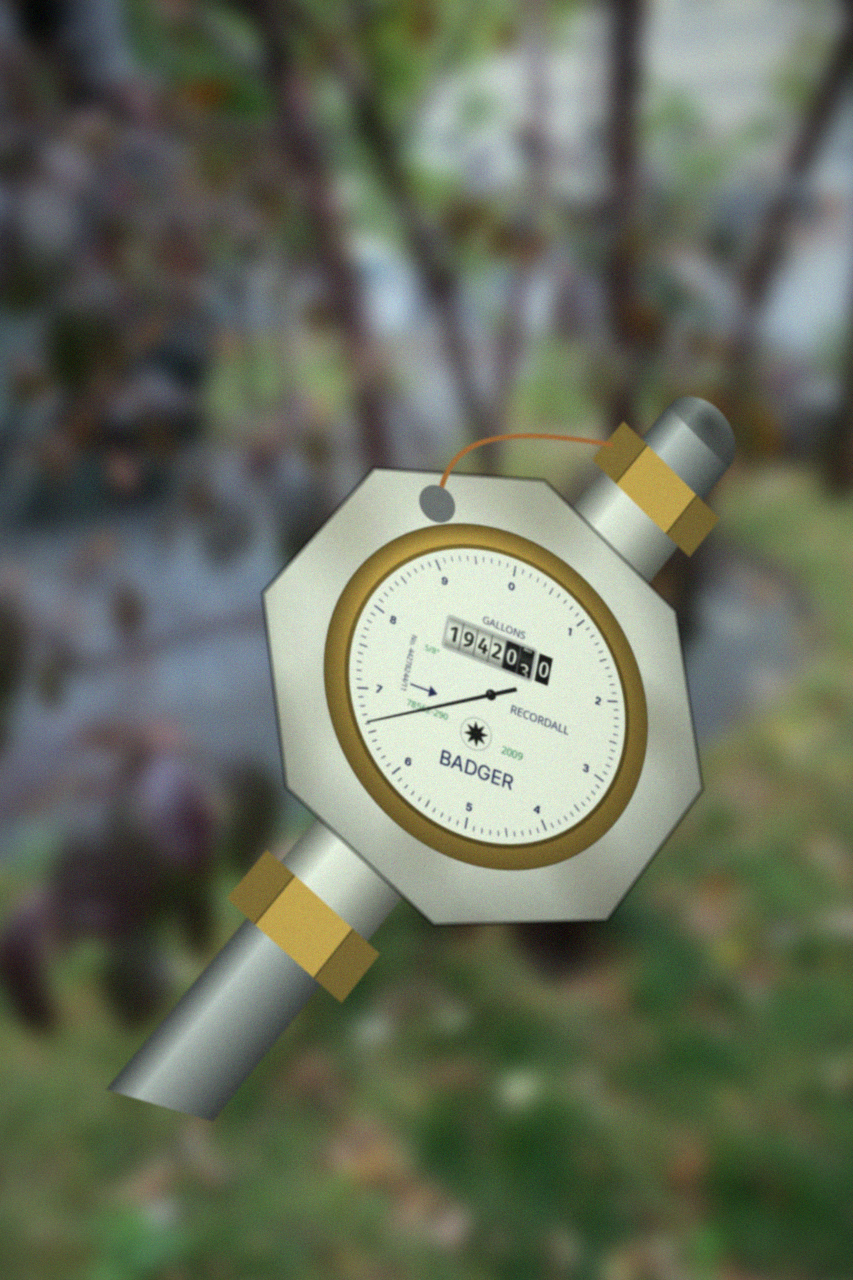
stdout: 1942026.6 gal
